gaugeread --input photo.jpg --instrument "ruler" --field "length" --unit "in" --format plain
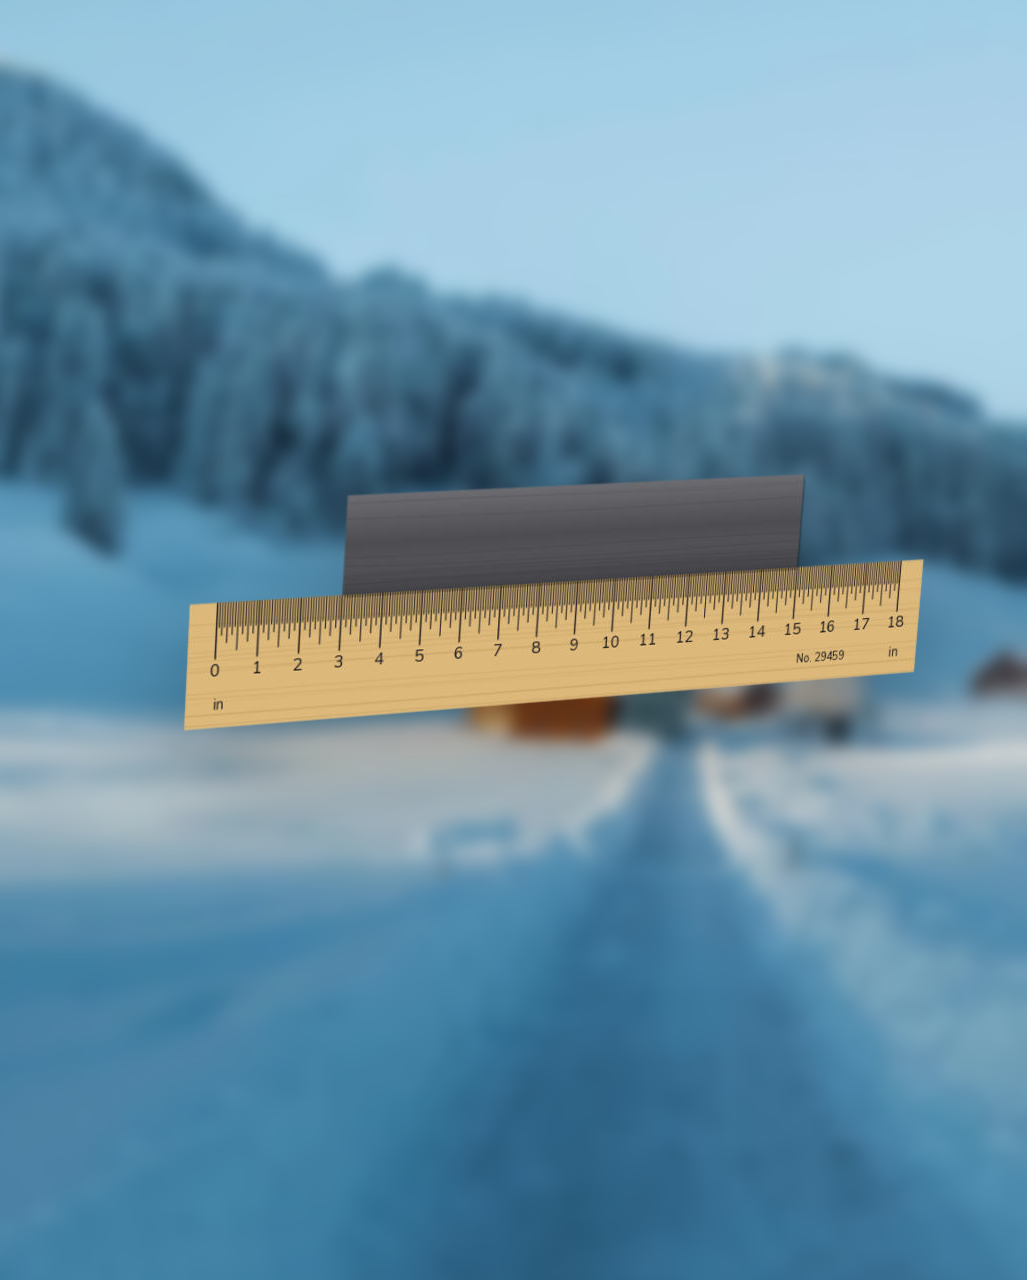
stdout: 12 in
